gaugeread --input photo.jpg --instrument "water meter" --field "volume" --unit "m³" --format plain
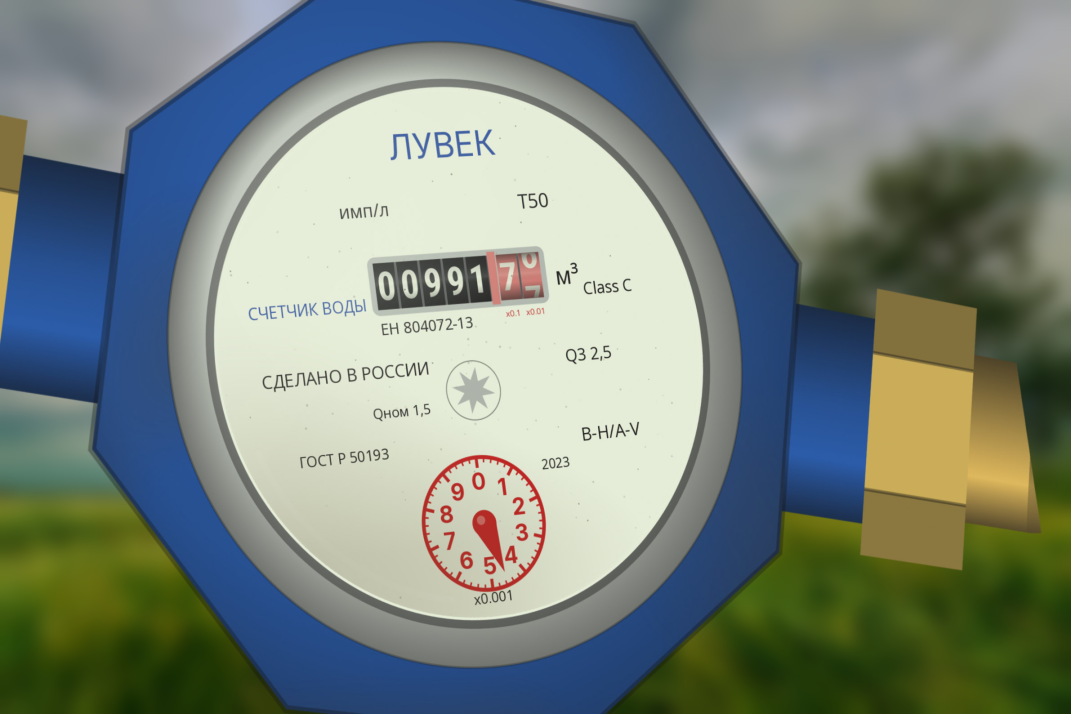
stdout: 991.764 m³
